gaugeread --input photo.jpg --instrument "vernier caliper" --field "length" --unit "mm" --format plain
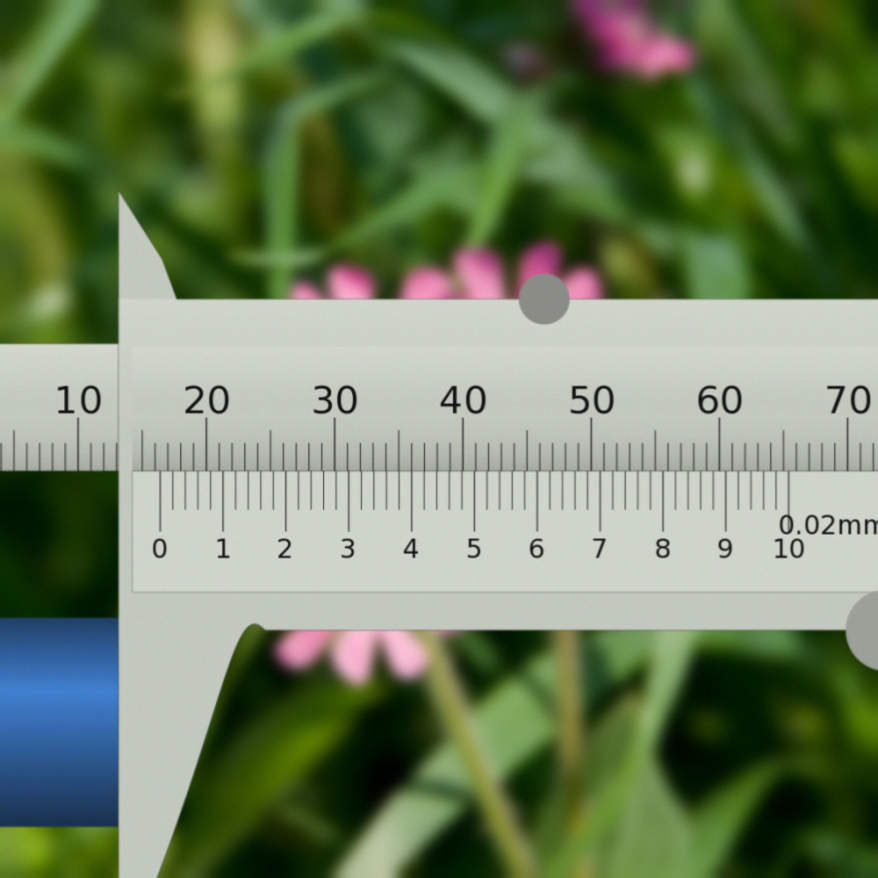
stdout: 16.4 mm
